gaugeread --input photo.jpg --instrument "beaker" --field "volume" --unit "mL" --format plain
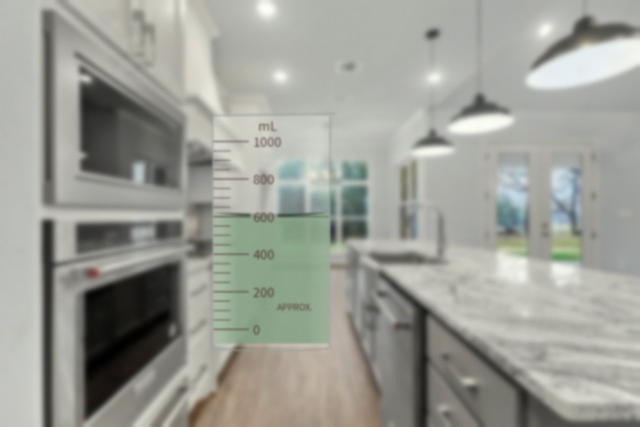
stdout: 600 mL
